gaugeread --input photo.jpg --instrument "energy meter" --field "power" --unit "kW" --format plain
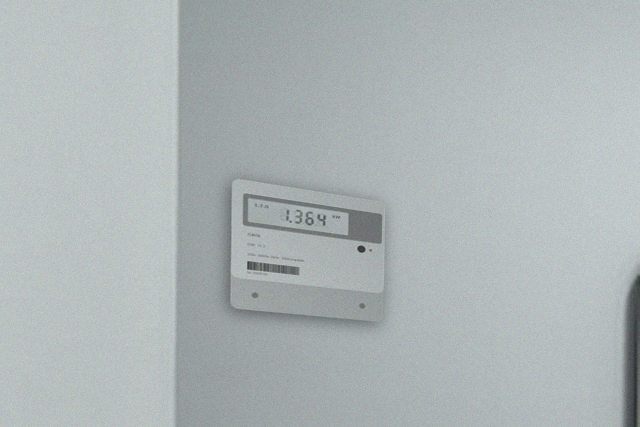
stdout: 1.364 kW
